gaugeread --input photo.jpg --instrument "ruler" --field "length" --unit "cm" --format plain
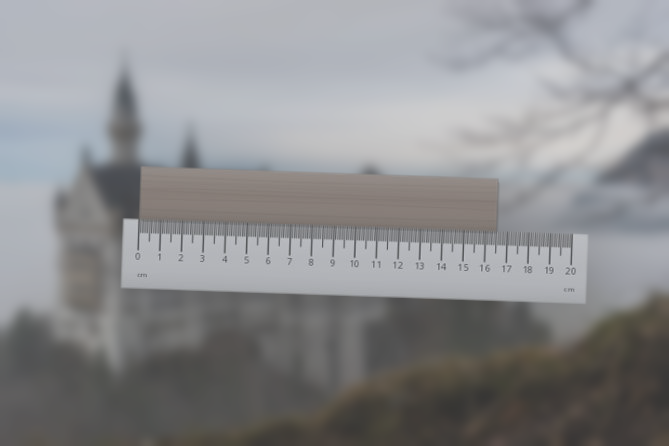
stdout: 16.5 cm
